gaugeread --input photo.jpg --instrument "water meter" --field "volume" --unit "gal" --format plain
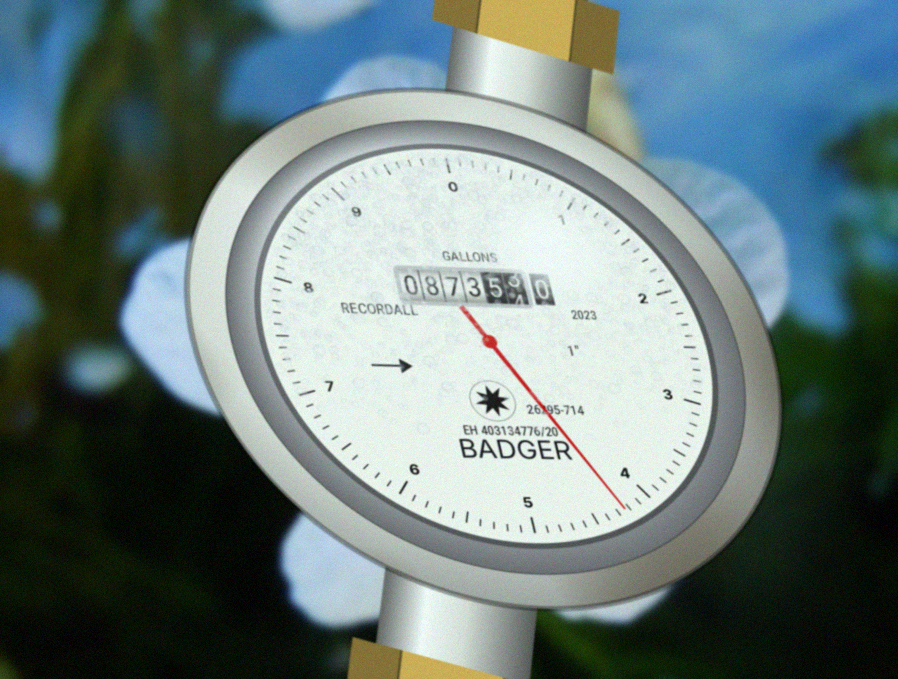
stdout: 873534.2 gal
